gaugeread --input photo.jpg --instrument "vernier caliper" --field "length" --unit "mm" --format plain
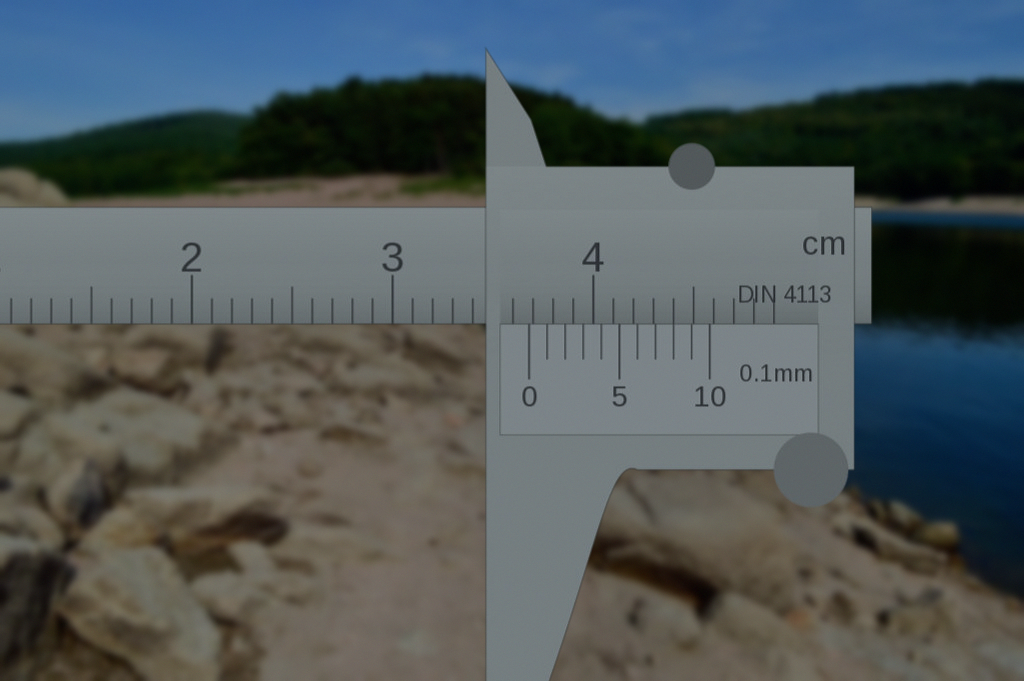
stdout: 36.8 mm
